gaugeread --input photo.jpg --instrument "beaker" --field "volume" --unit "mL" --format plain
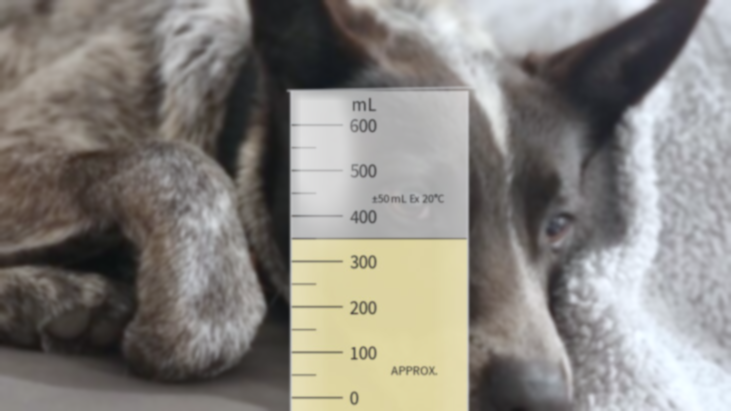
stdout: 350 mL
